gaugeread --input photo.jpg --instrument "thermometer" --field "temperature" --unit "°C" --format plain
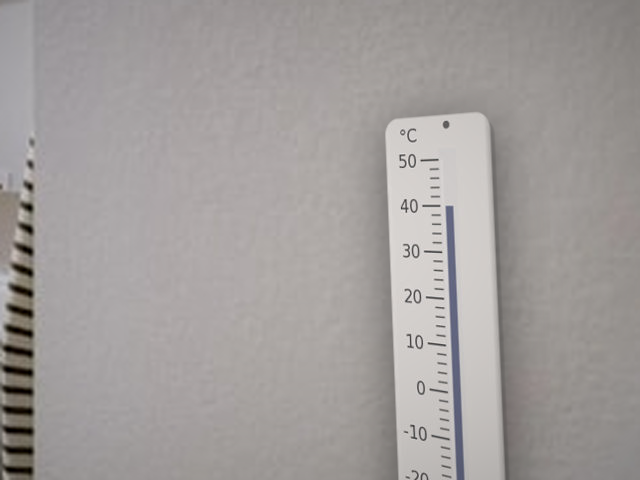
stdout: 40 °C
